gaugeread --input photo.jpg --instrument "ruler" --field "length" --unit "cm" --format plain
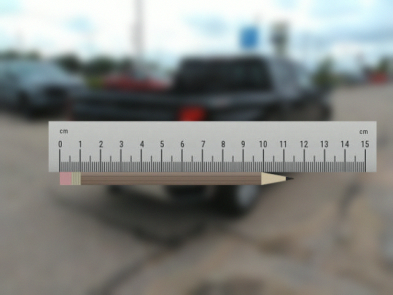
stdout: 11.5 cm
